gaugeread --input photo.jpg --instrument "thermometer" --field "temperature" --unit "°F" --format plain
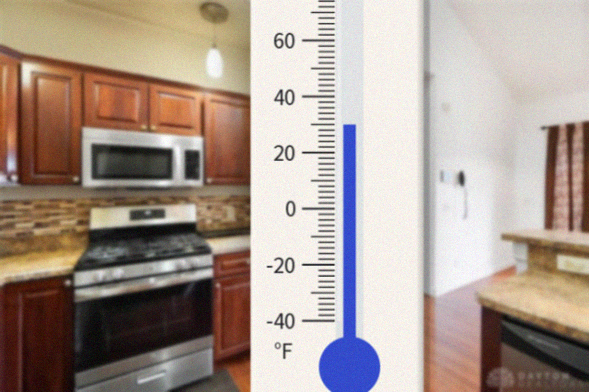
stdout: 30 °F
